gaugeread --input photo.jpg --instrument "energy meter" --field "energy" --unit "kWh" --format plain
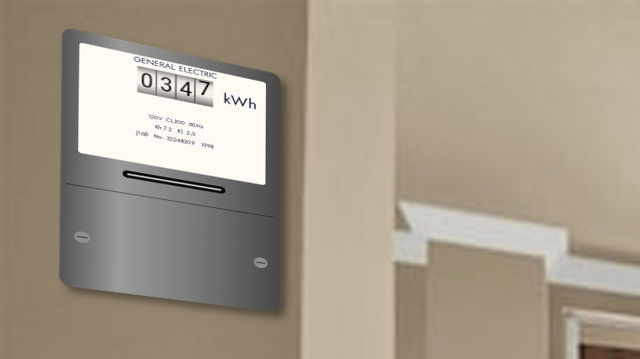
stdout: 347 kWh
